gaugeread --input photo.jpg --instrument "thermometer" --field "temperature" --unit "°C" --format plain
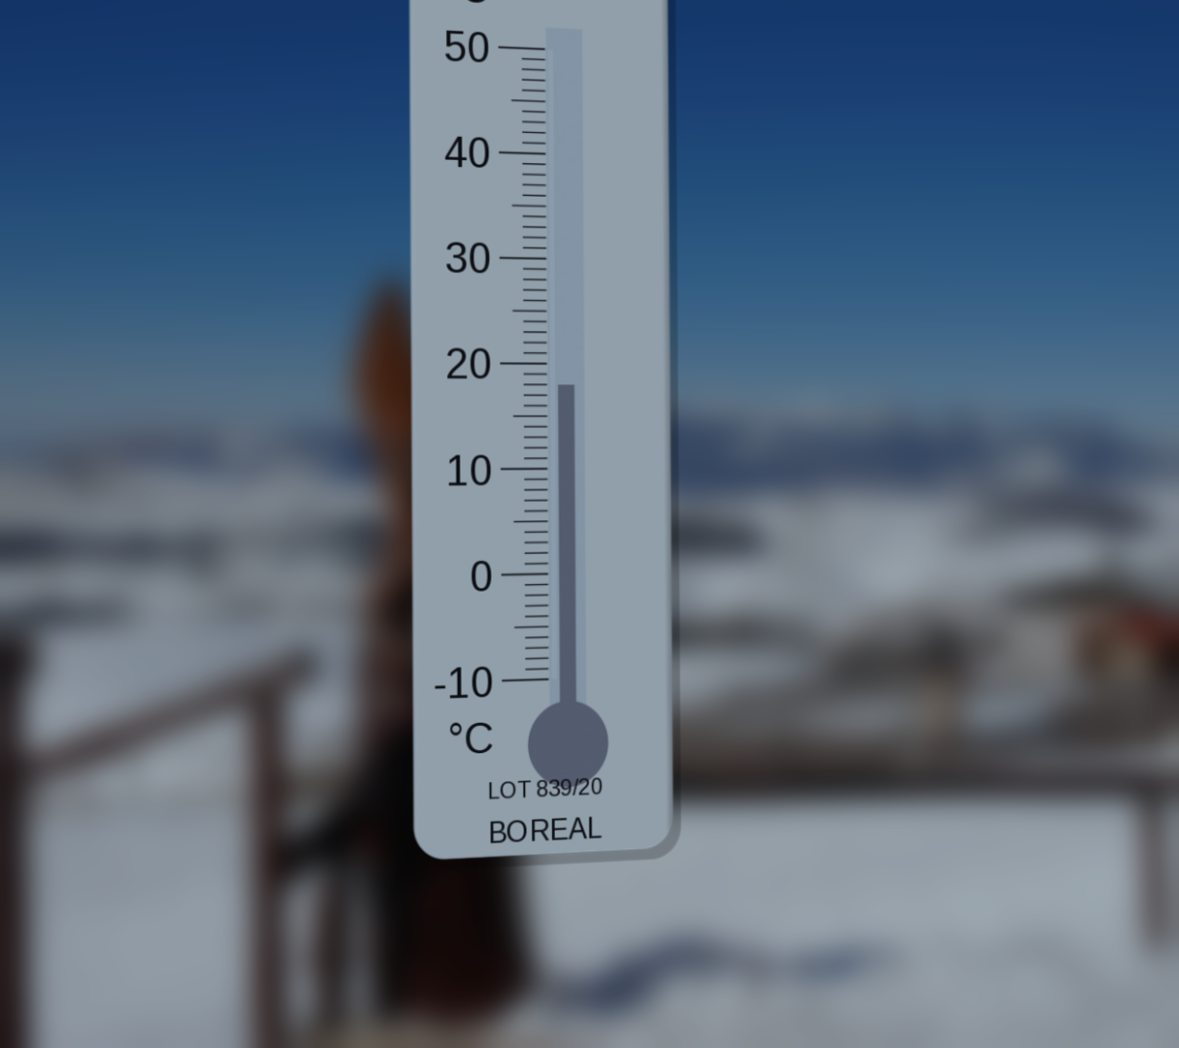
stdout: 18 °C
